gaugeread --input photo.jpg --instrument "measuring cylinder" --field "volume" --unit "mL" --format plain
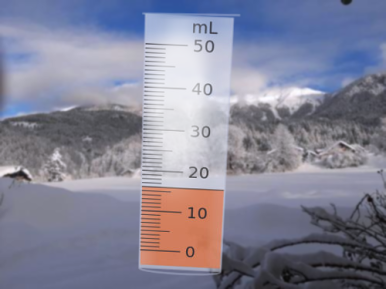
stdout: 16 mL
